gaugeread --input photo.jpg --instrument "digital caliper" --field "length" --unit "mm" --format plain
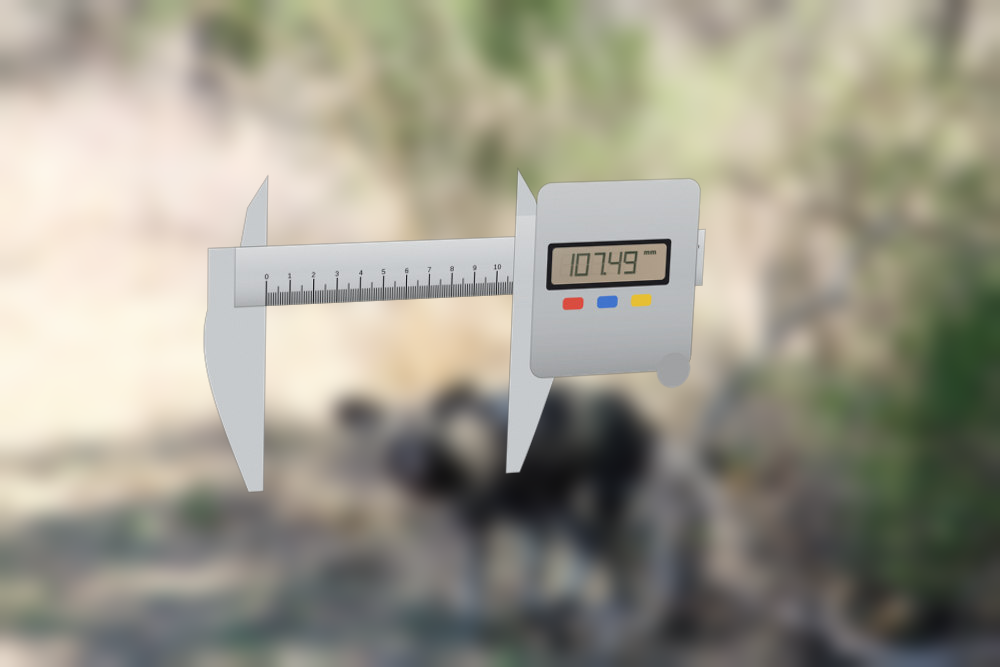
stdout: 107.49 mm
